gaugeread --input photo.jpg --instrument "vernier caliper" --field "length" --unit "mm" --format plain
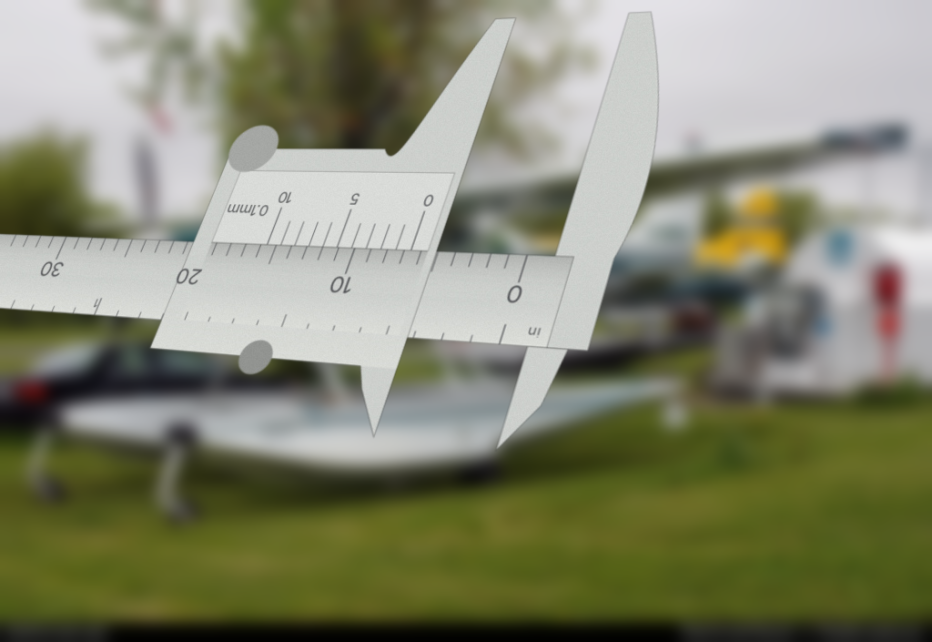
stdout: 6.6 mm
